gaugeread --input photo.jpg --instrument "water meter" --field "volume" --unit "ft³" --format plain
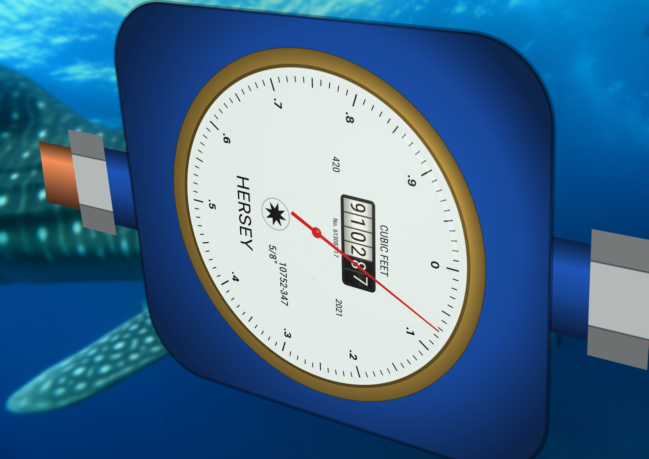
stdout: 910287.07 ft³
